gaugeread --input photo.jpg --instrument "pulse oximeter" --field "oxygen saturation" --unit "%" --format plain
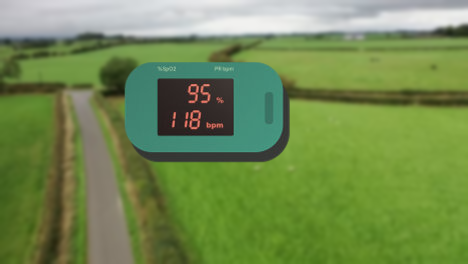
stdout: 95 %
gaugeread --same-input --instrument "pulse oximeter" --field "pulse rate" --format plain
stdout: 118 bpm
